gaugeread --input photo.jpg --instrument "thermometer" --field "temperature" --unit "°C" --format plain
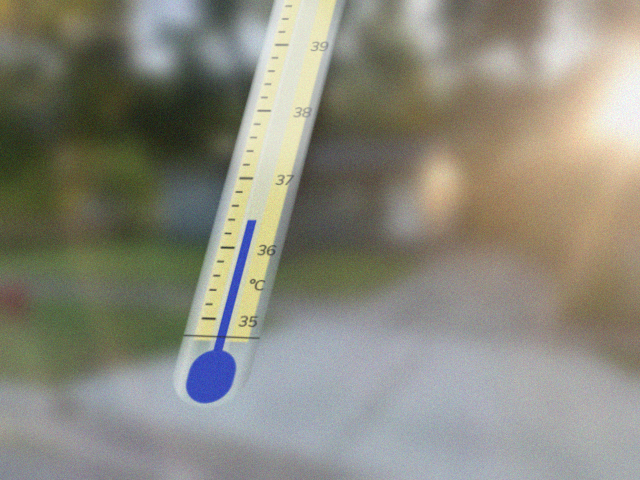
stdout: 36.4 °C
